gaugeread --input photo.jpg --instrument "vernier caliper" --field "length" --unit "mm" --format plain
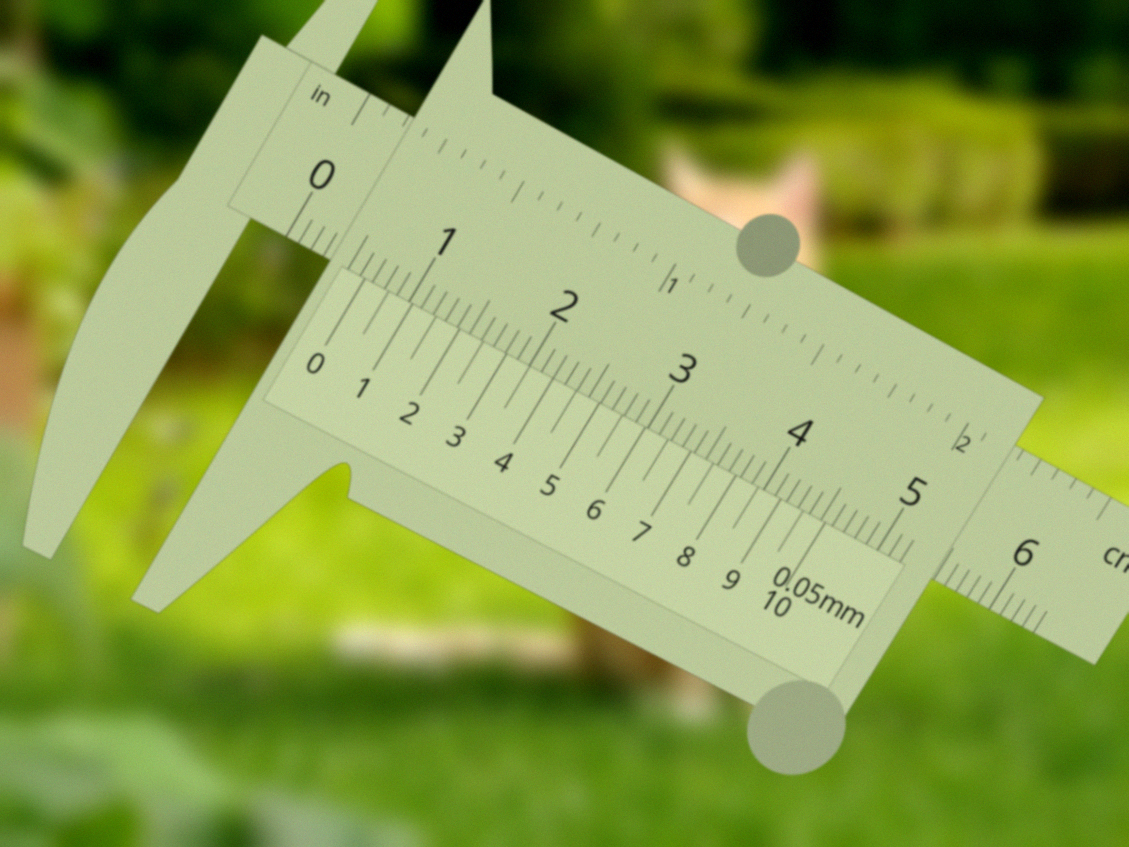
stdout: 6.4 mm
